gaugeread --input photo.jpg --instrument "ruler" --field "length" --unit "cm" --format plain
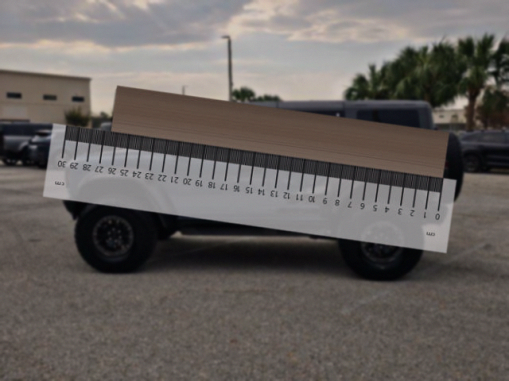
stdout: 26.5 cm
